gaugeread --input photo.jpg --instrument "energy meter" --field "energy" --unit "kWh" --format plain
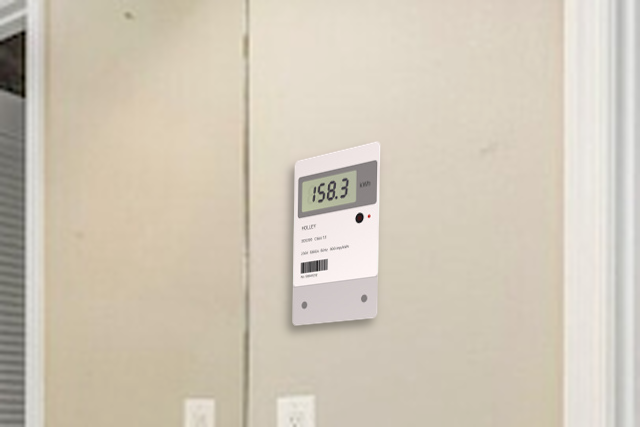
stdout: 158.3 kWh
